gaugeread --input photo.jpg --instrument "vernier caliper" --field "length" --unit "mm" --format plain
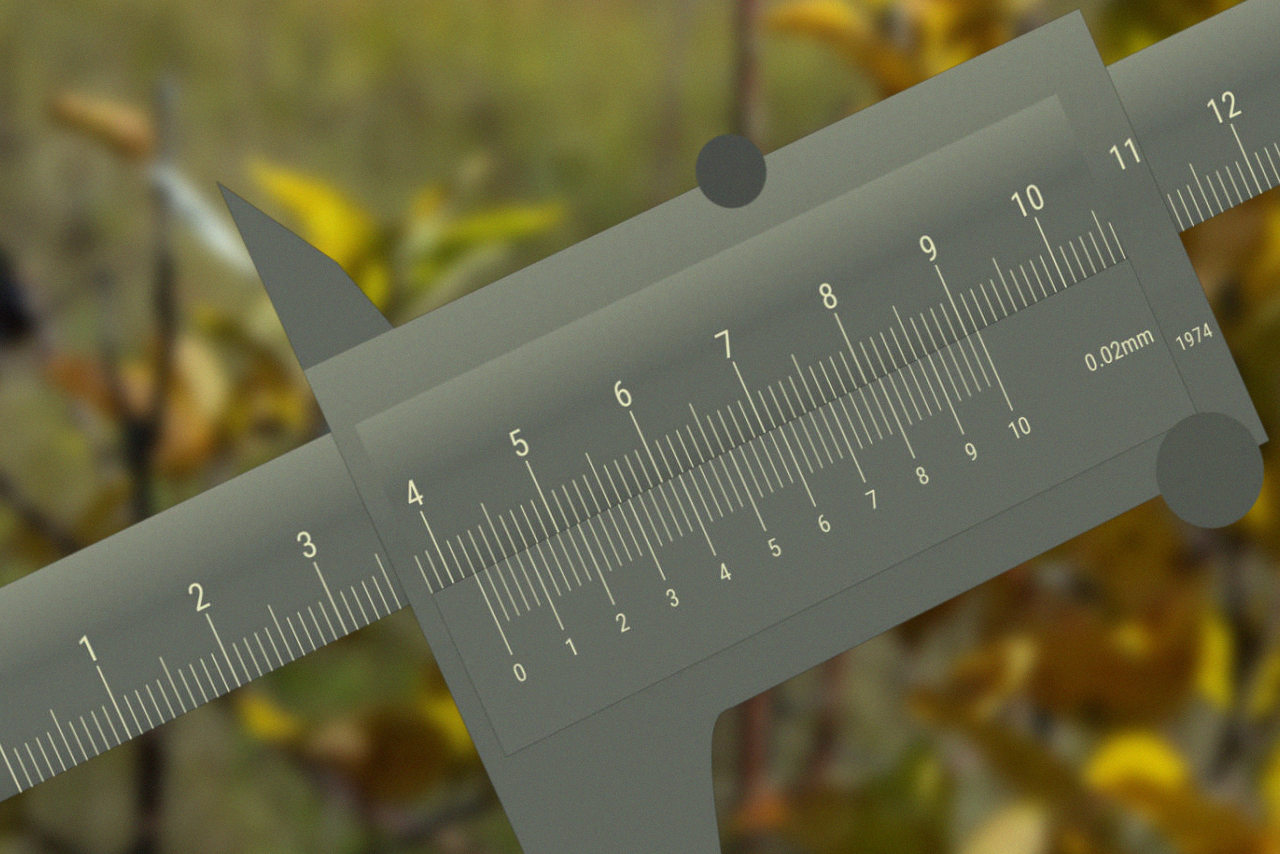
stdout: 42.0 mm
